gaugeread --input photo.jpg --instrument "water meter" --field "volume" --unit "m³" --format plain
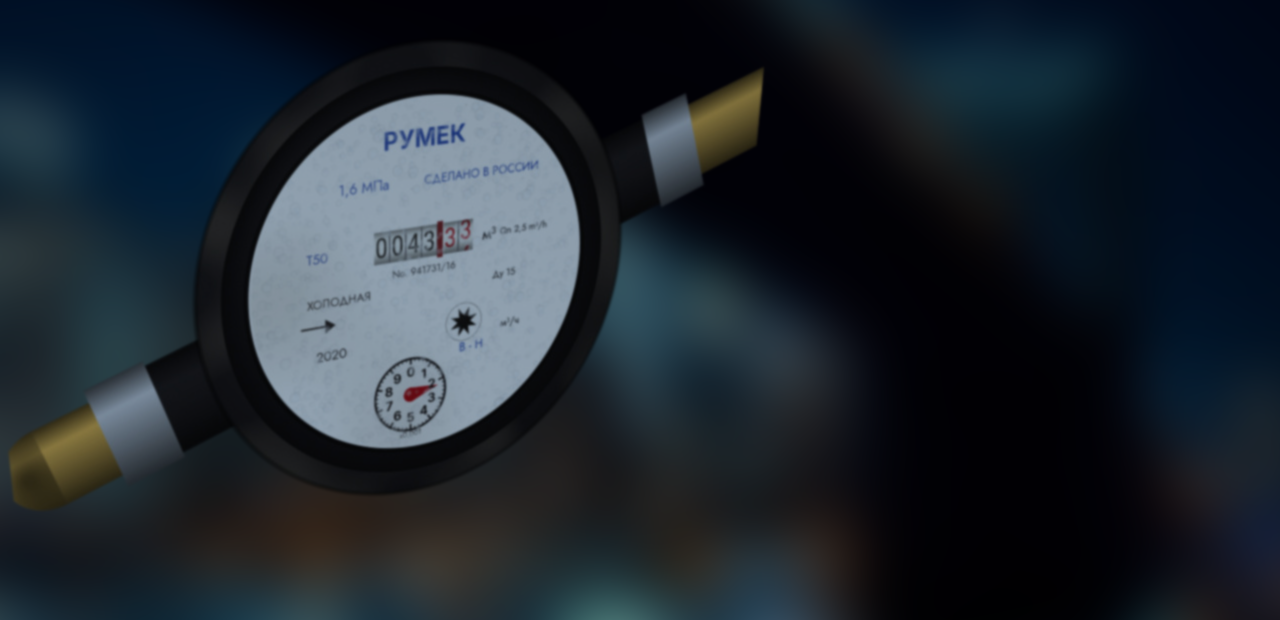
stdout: 43.332 m³
